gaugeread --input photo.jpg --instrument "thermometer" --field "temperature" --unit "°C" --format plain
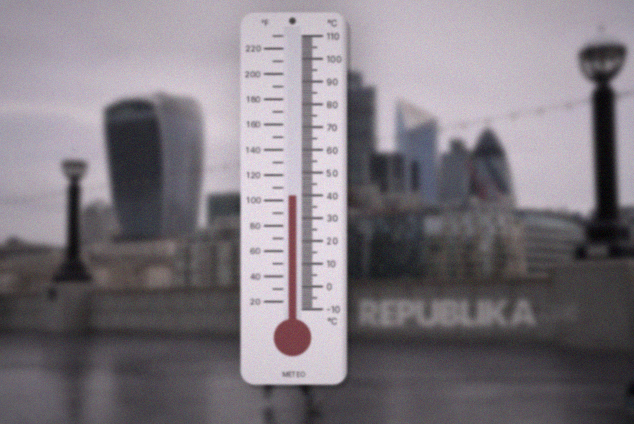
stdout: 40 °C
